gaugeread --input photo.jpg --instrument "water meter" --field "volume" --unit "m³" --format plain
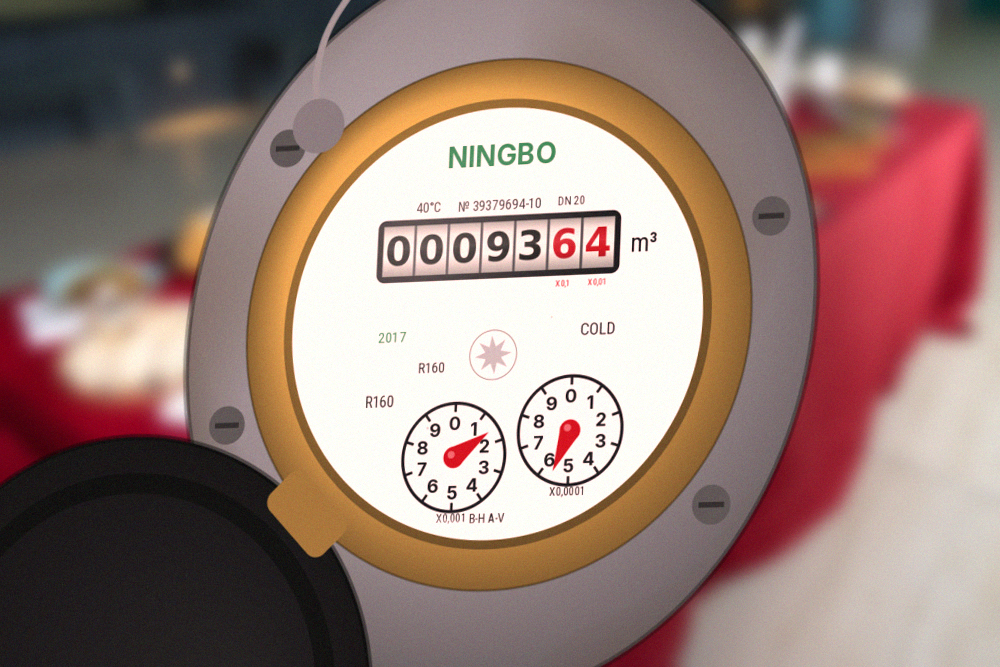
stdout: 93.6415 m³
